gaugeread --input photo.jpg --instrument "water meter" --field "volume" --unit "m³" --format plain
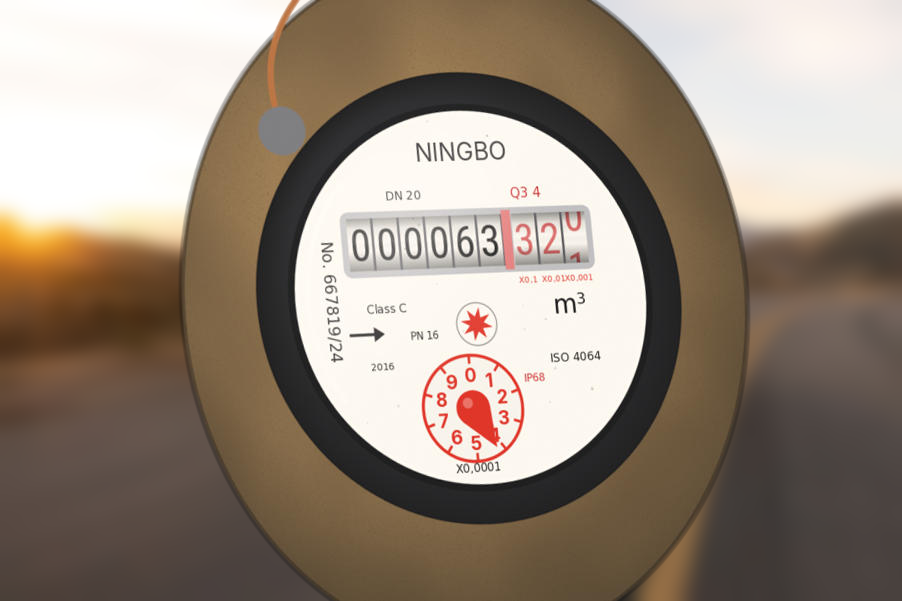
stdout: 63.3204 m³
